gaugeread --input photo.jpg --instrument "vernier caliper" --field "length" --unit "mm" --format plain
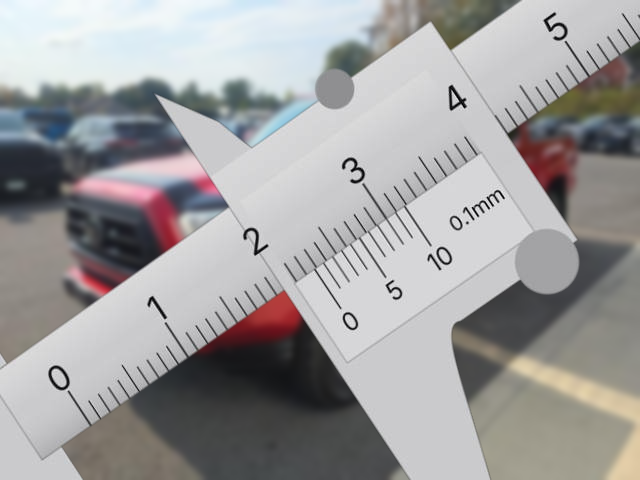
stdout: 22.8 mm
